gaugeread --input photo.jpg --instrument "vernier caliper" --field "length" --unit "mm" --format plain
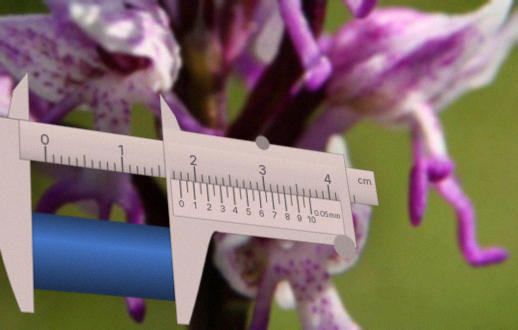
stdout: 17.8 mm
